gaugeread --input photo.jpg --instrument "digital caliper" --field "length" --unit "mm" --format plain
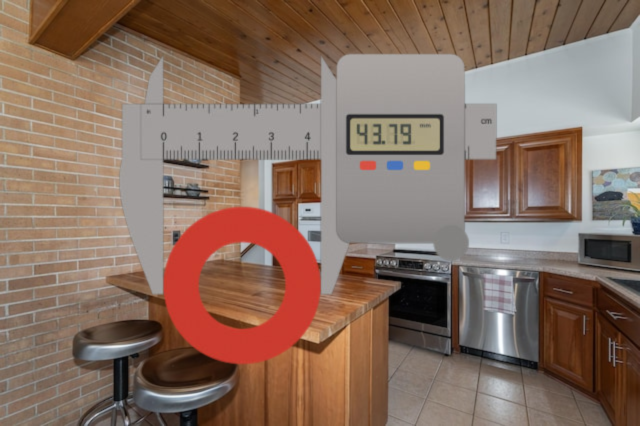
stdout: 43.79 mm
